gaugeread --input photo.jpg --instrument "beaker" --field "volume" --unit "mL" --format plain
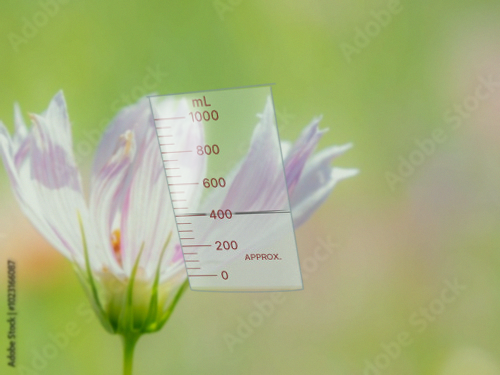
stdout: 400 mL
